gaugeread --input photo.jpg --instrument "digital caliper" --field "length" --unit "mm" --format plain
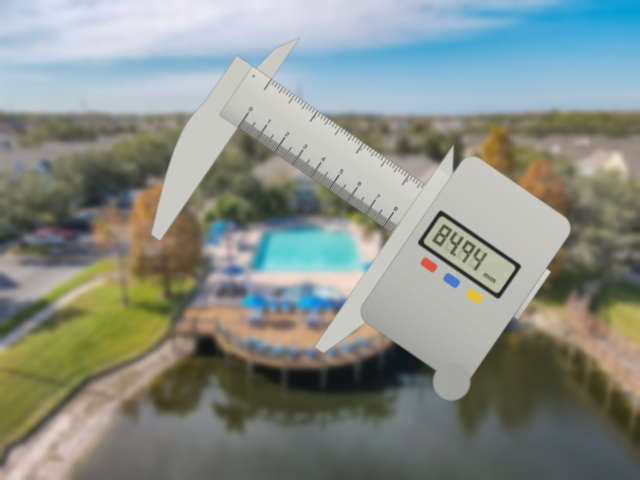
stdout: 84.94 mm
